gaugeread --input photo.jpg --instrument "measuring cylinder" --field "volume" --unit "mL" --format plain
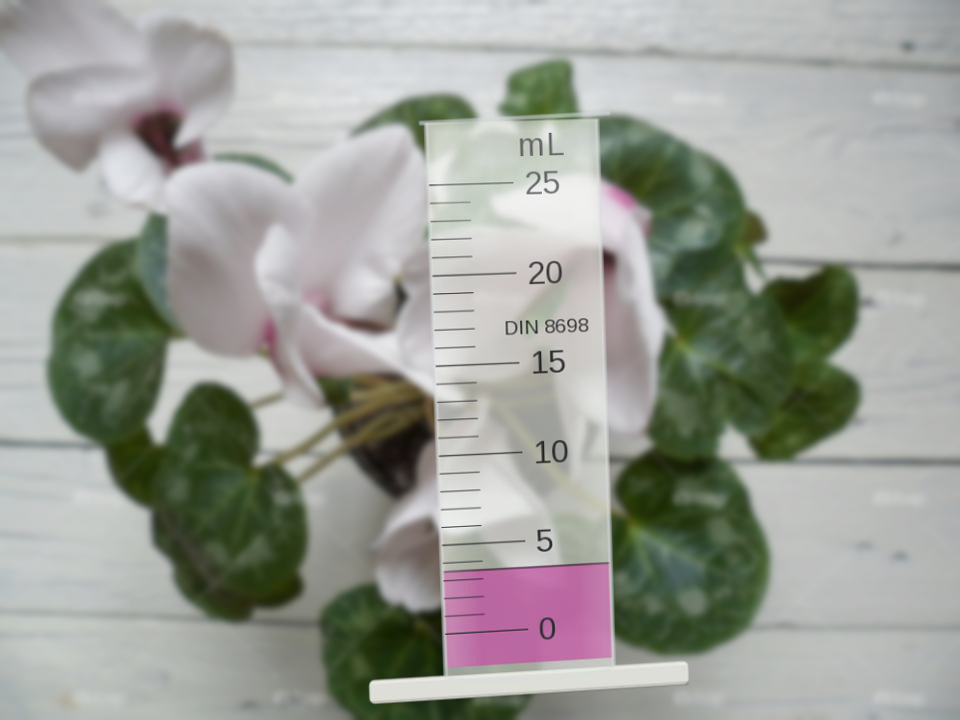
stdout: 3.5 mL
